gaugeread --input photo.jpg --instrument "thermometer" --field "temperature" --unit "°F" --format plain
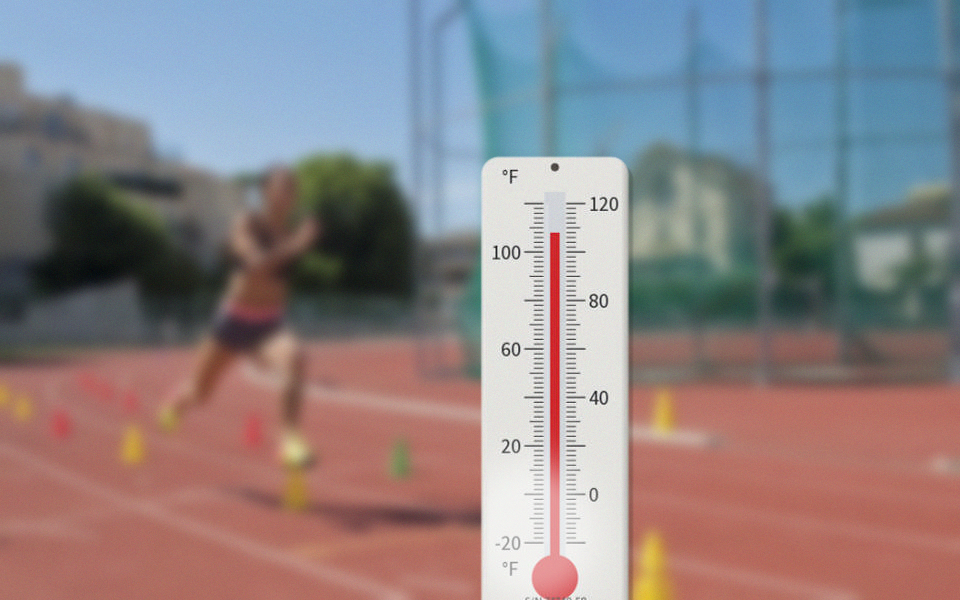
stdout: 108 °F
